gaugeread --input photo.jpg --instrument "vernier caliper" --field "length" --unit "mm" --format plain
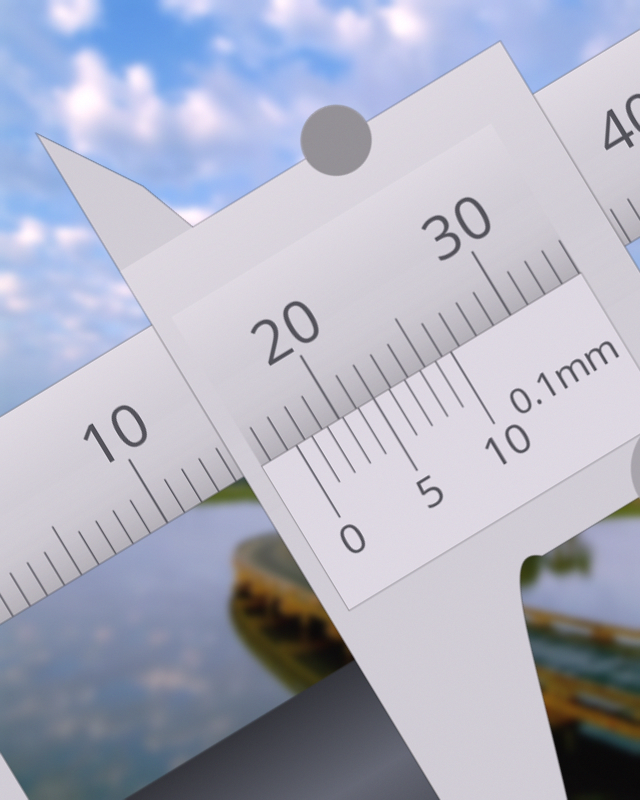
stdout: 17.5 mm
